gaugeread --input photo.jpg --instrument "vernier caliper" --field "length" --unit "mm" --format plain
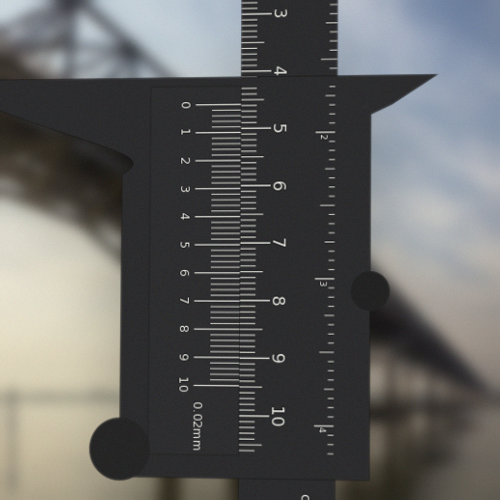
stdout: 45.8 mm
